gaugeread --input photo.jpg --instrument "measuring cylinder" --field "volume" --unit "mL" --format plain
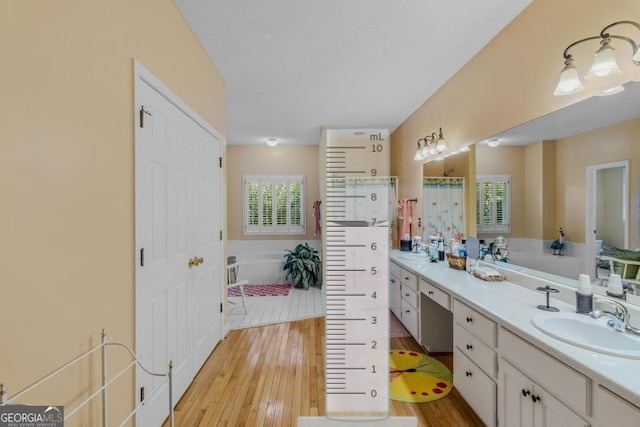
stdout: 6.8 mL
